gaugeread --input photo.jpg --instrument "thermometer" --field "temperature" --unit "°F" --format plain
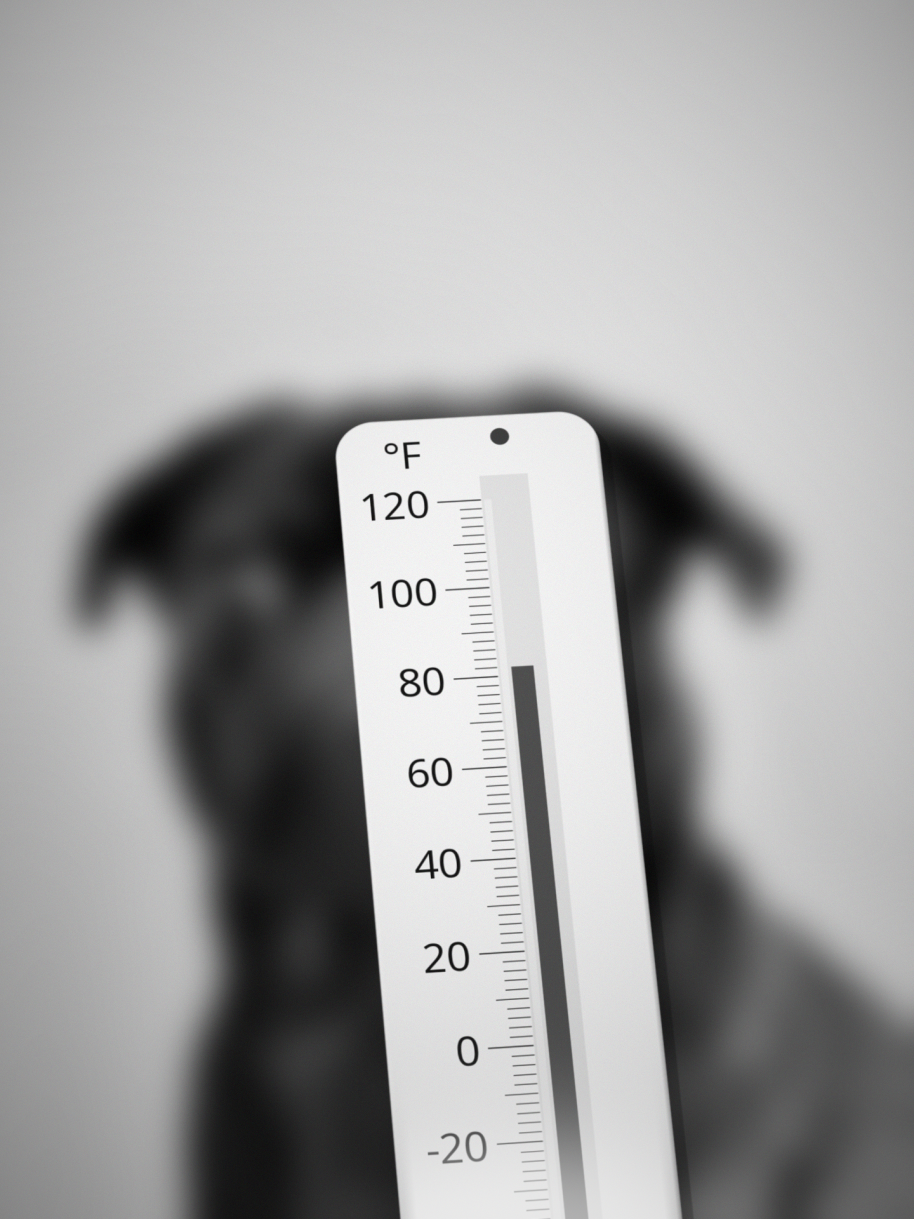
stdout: 82 °F
